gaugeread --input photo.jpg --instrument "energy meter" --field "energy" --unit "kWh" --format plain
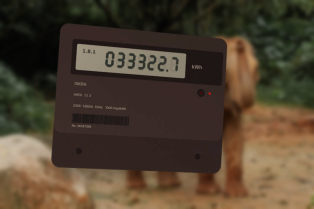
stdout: 33322.7 kWh
